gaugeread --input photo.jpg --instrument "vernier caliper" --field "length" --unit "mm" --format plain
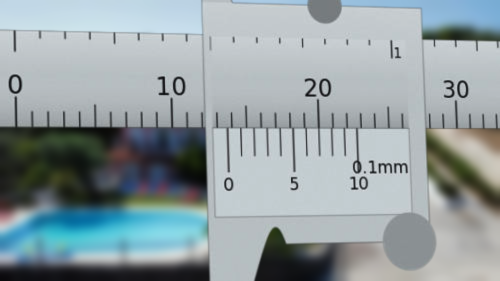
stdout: 13.7 mm
